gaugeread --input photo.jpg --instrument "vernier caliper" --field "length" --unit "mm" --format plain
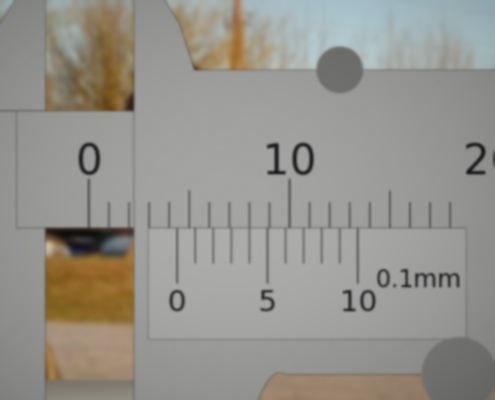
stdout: 4.4 mm
